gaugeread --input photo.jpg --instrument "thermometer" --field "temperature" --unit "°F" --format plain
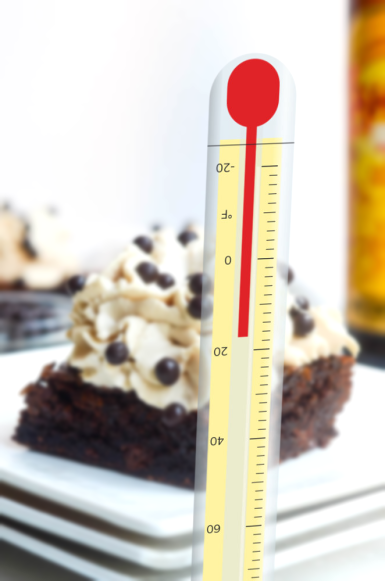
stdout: 17 °F
